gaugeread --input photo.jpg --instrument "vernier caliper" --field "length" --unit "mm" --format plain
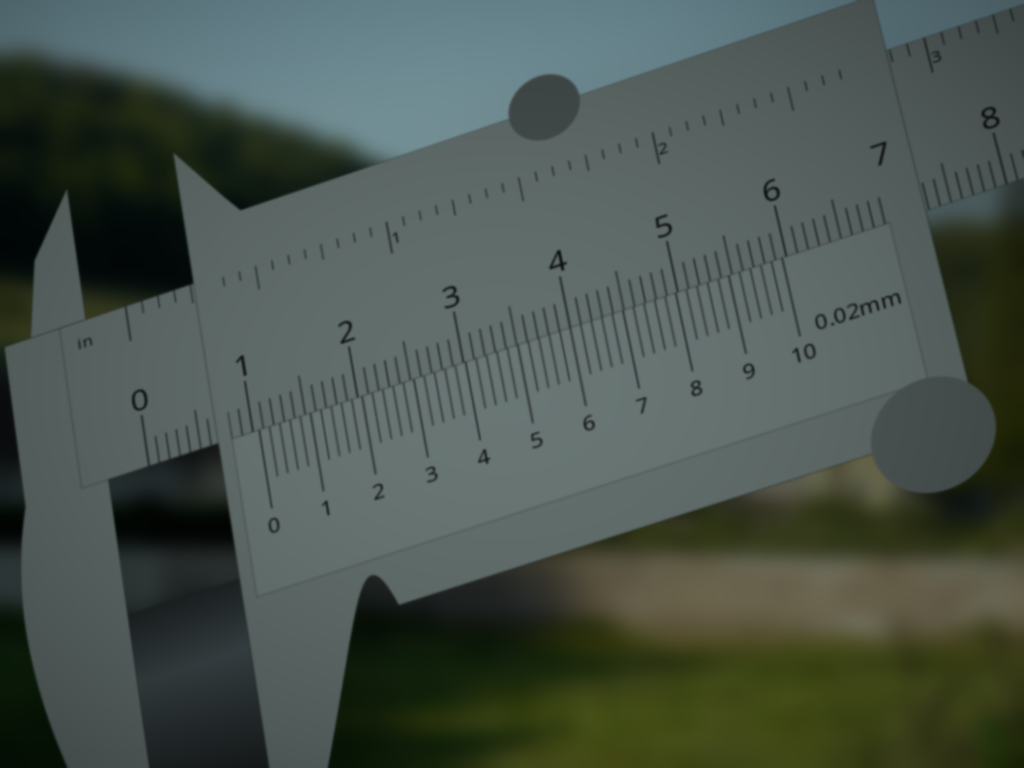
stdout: 10.6 mm
